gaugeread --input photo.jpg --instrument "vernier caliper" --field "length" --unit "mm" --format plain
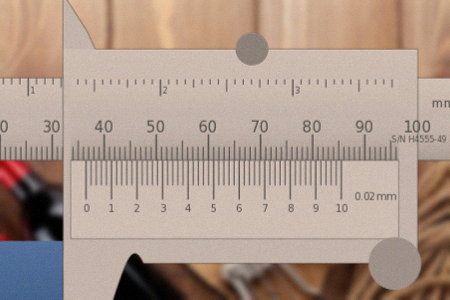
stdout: 36.5 mm
